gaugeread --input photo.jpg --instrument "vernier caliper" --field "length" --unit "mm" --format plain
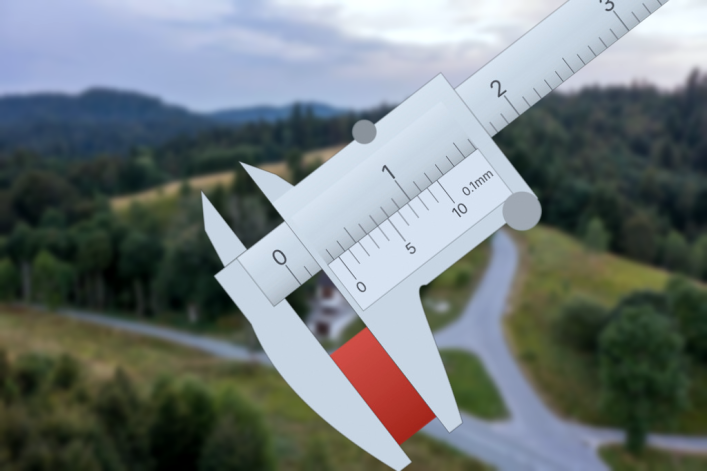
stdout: 3.4 mm
